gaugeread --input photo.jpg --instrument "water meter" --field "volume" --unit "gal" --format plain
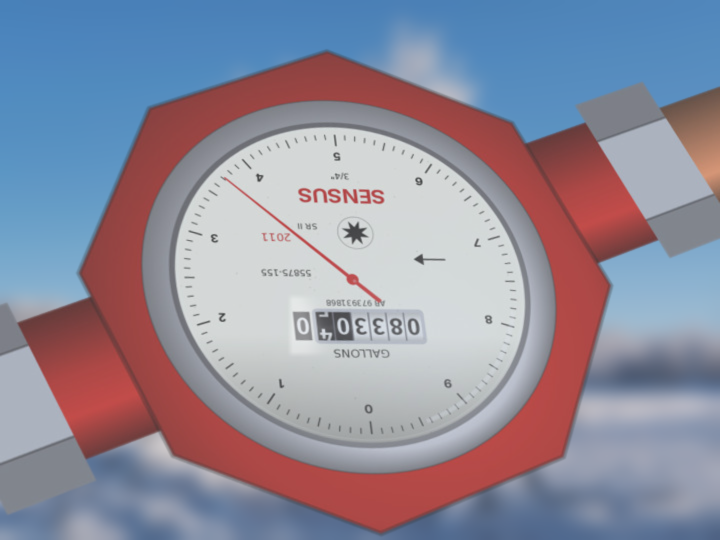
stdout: 833043.7 gal
